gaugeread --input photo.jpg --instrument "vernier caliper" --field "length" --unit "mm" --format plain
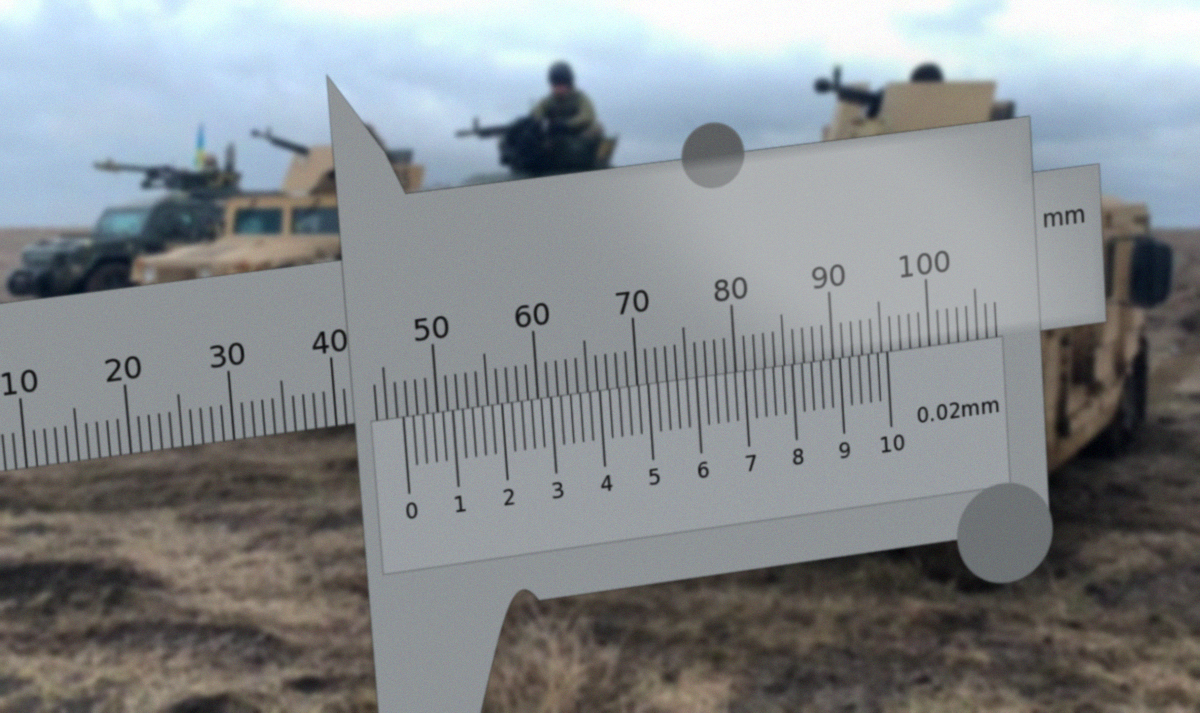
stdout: 46.6 mm
